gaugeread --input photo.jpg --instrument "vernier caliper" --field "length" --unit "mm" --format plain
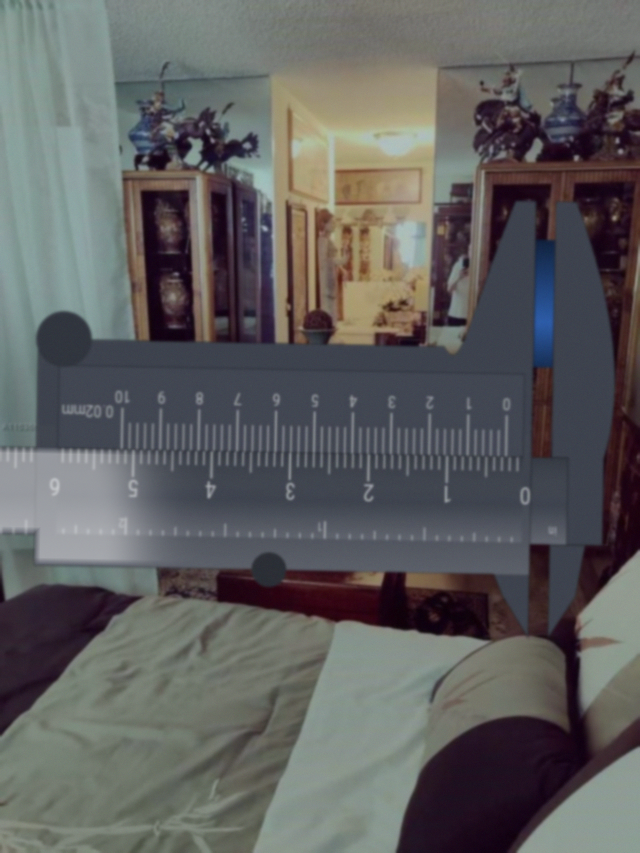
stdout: 2.5 mm
